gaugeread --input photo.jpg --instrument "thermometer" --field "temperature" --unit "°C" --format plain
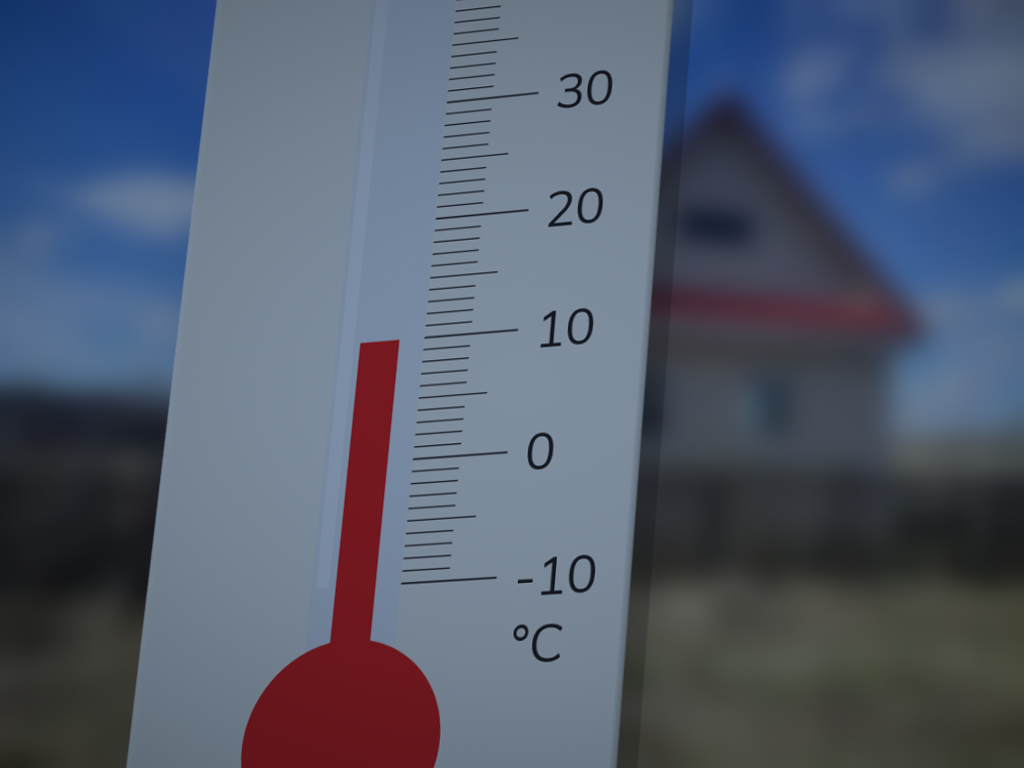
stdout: 10 °C
